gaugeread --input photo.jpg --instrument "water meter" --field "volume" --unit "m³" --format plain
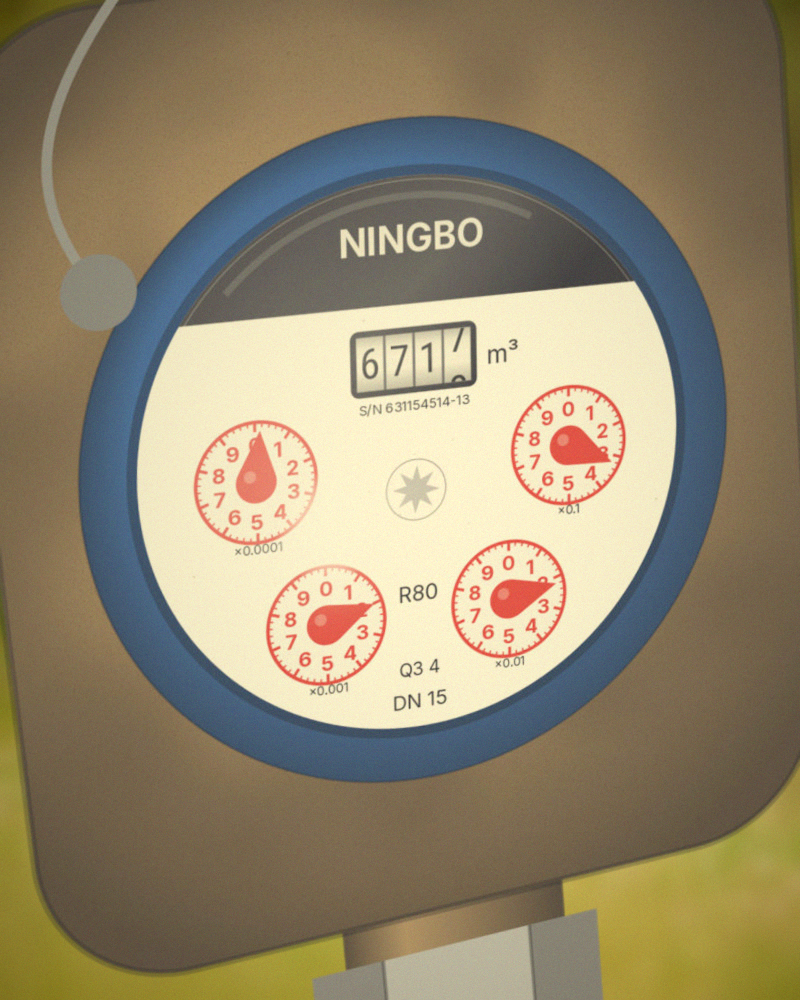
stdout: 6717.3220 m³
